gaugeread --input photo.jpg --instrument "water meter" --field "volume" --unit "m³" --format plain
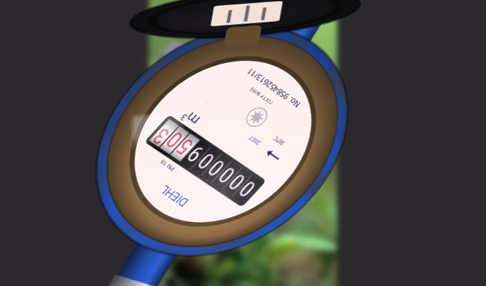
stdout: 9.503 m³
